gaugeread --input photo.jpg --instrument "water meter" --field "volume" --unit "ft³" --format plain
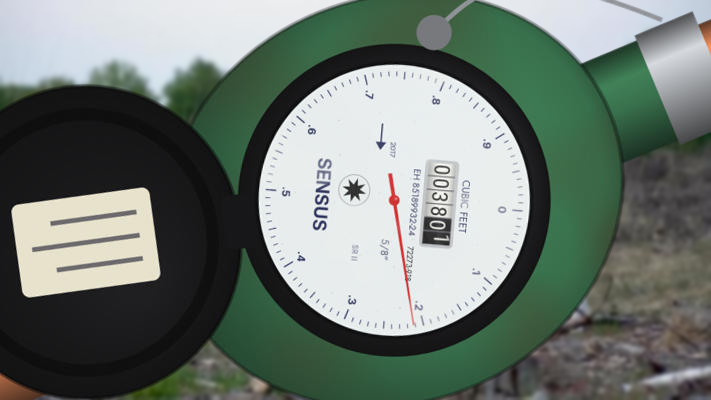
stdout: 3801.21 ft³
